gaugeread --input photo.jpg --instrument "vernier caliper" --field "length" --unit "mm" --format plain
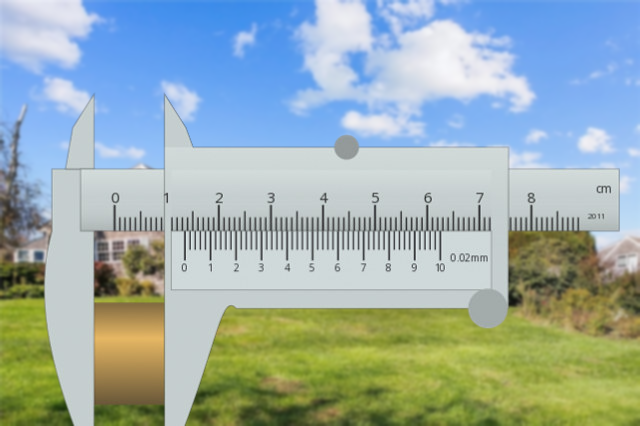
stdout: 13.5 mm
